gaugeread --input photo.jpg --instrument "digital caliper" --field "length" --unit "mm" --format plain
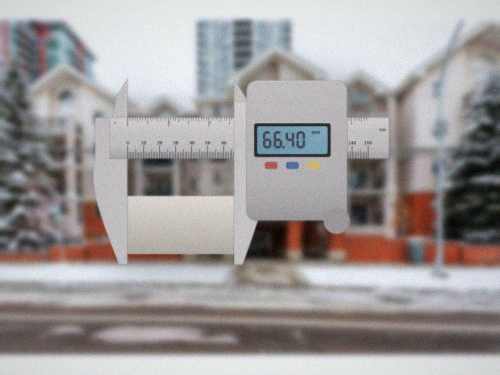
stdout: 66.40 mm
